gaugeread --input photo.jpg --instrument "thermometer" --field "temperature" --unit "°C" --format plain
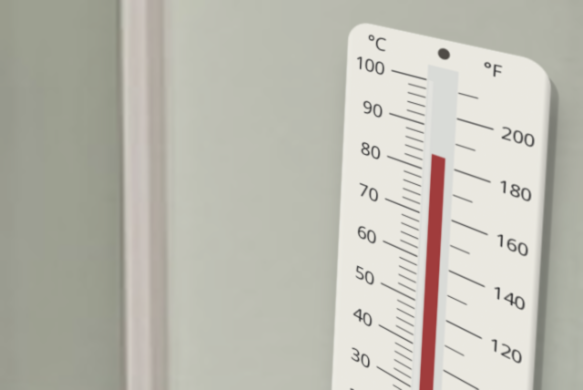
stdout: 84 °C
